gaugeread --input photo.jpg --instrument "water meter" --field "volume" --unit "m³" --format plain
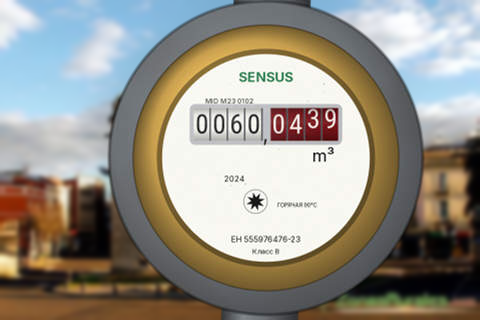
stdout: 60.0439 m³
